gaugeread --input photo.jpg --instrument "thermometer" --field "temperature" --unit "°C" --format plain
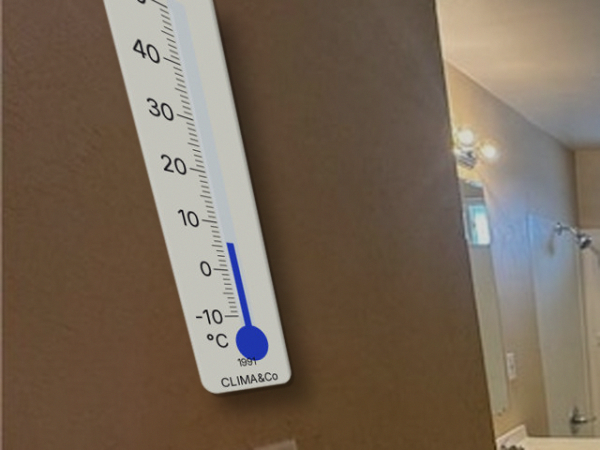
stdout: 6 °C
